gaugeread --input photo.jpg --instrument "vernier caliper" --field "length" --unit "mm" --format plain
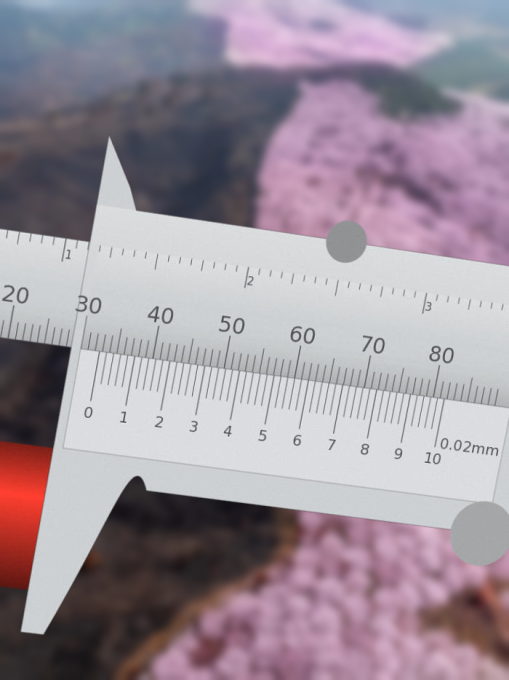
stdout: 32.6 mm
